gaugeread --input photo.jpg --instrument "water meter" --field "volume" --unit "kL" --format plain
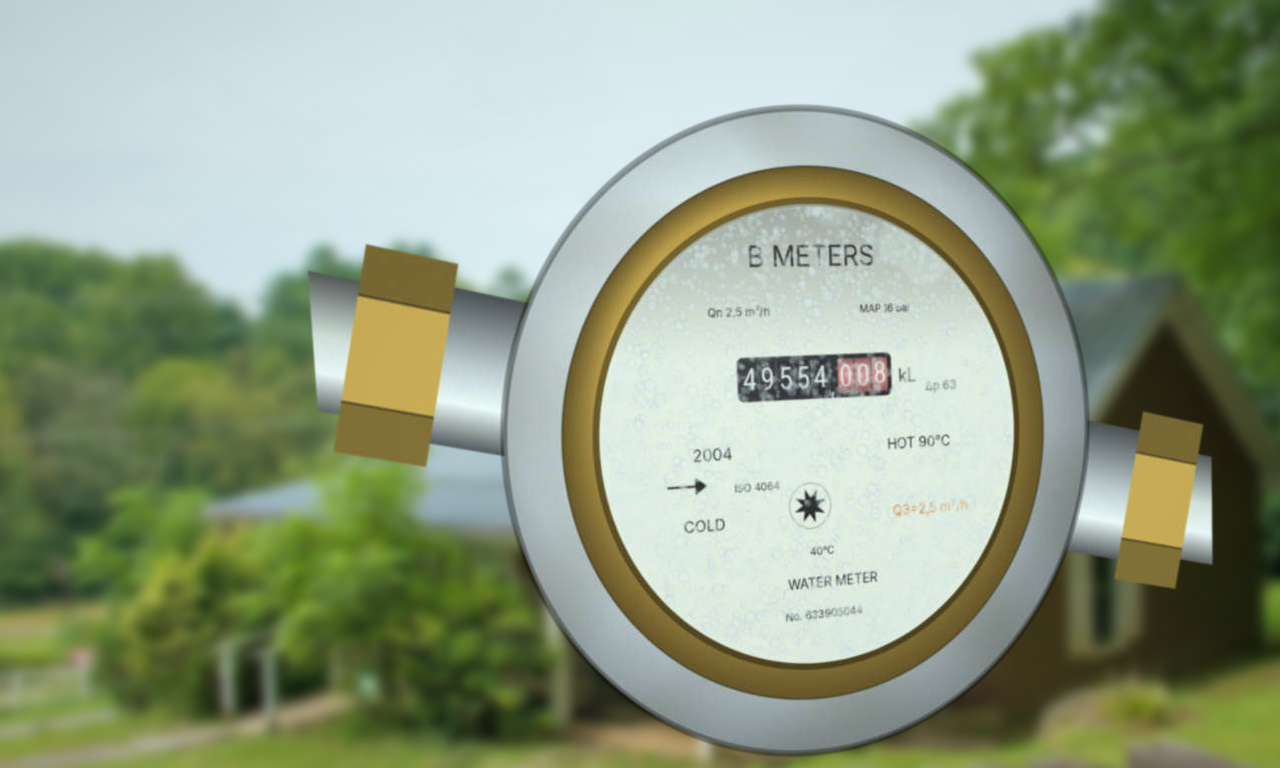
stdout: 49554.008 kL
